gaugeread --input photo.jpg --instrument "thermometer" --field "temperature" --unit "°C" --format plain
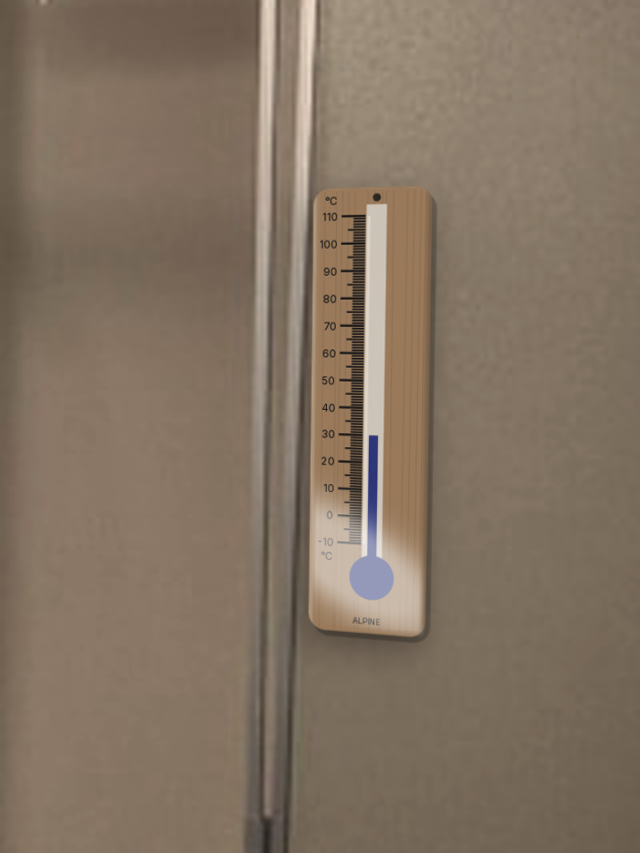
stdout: 30 °C
